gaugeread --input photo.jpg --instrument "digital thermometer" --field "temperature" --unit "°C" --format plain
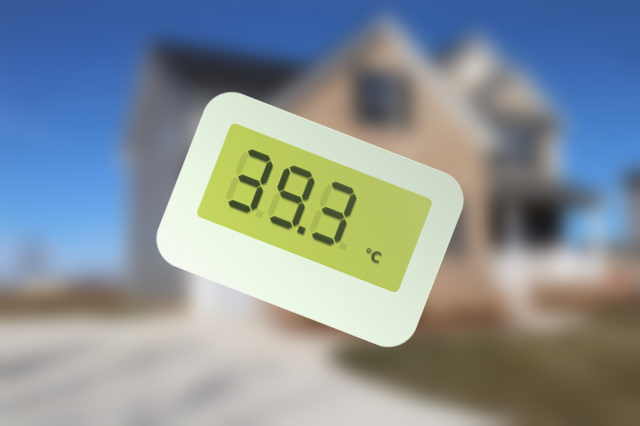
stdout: 39.3 °C
